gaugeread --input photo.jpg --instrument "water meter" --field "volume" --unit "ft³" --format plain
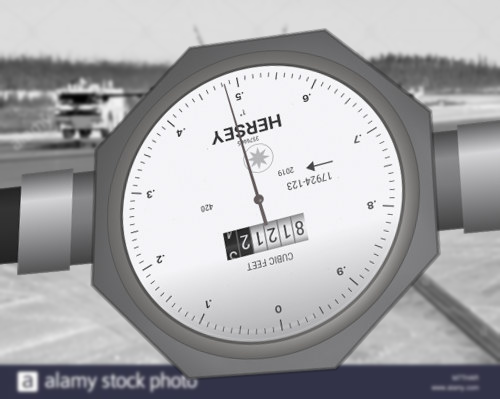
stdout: 812123.48 ft³
